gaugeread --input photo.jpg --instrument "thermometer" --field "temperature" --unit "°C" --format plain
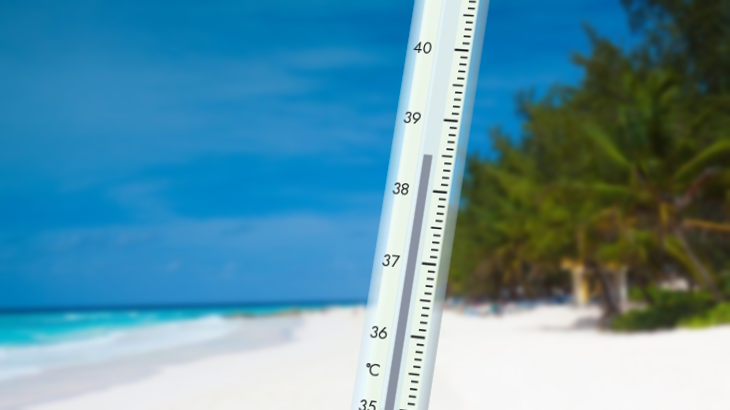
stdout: 38.5 °C
